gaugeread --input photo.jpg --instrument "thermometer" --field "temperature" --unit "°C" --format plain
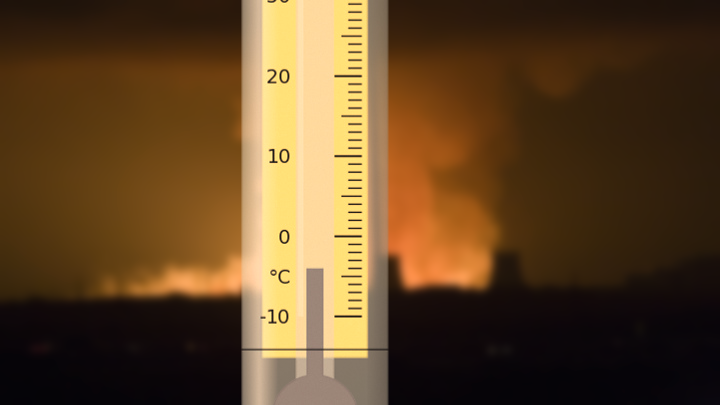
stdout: -4 °C
